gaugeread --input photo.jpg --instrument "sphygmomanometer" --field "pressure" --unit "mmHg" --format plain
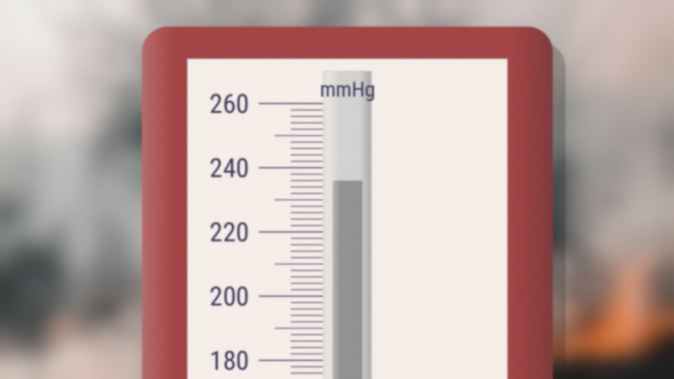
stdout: 236 mmHg
